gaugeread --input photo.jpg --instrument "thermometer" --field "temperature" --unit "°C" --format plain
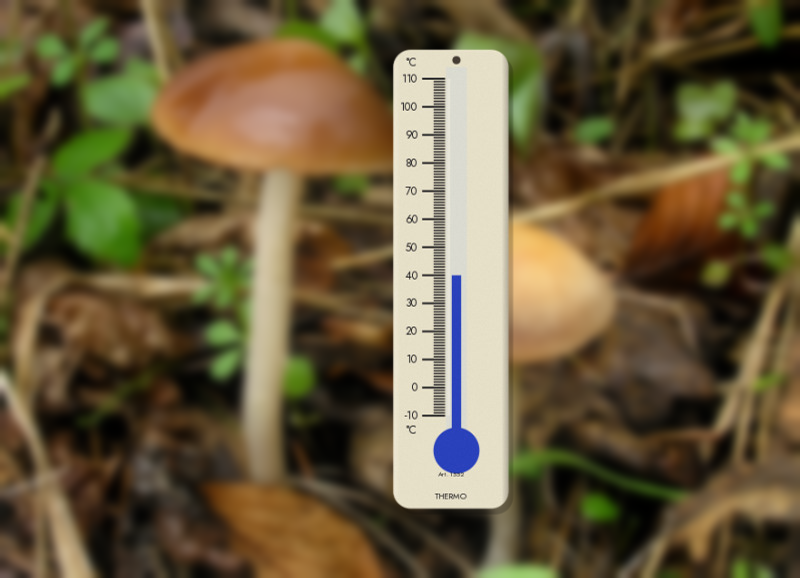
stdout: 40 °C
